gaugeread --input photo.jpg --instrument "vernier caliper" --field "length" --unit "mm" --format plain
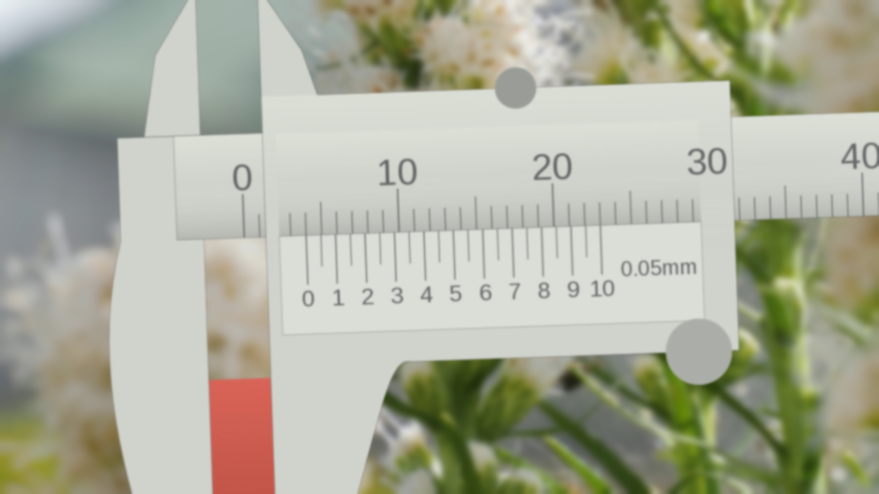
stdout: 4.0 mm
